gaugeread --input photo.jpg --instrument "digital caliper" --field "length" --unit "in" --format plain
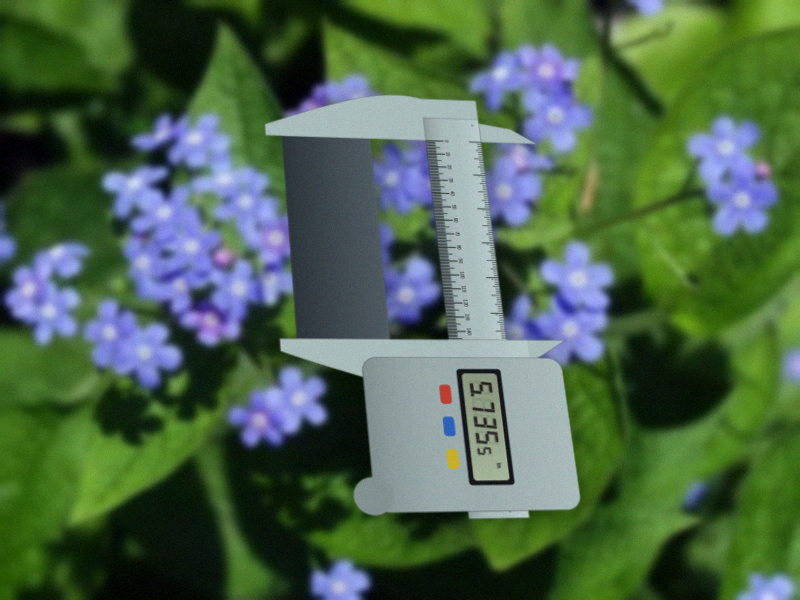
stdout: 5.7355 in
